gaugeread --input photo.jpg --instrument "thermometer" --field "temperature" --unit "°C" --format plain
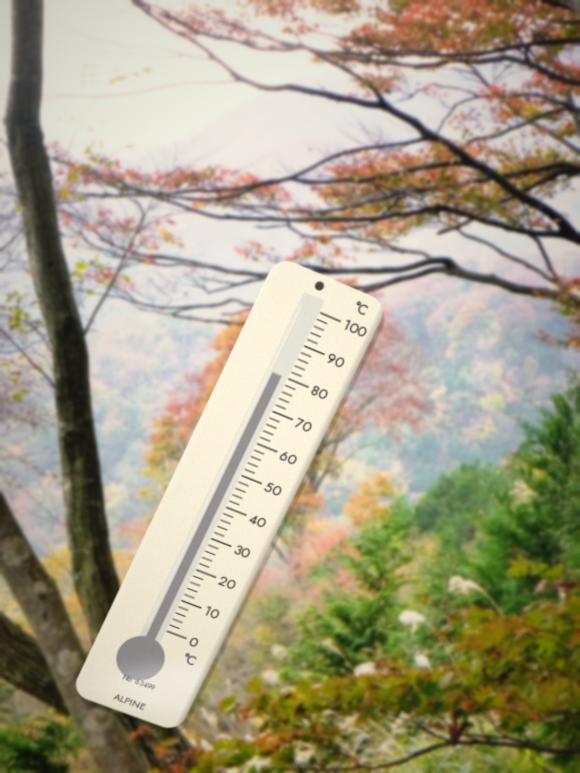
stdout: 80 °C
